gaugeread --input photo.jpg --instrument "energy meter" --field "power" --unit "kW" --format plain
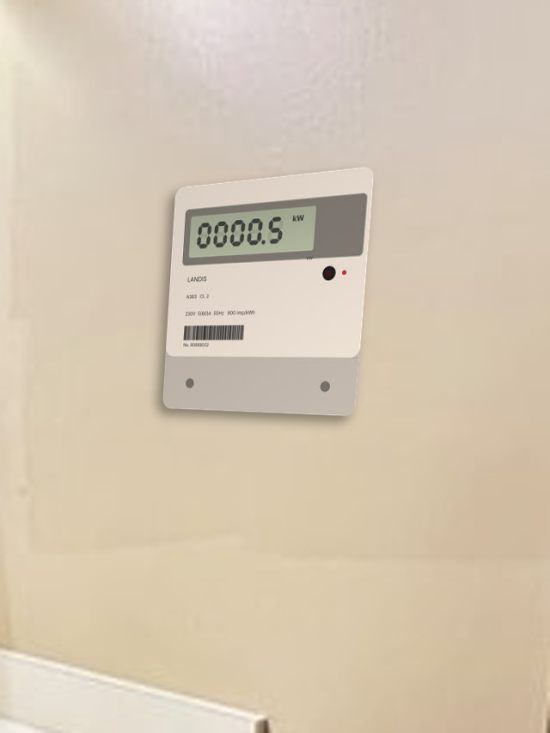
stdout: 0.5 kW
